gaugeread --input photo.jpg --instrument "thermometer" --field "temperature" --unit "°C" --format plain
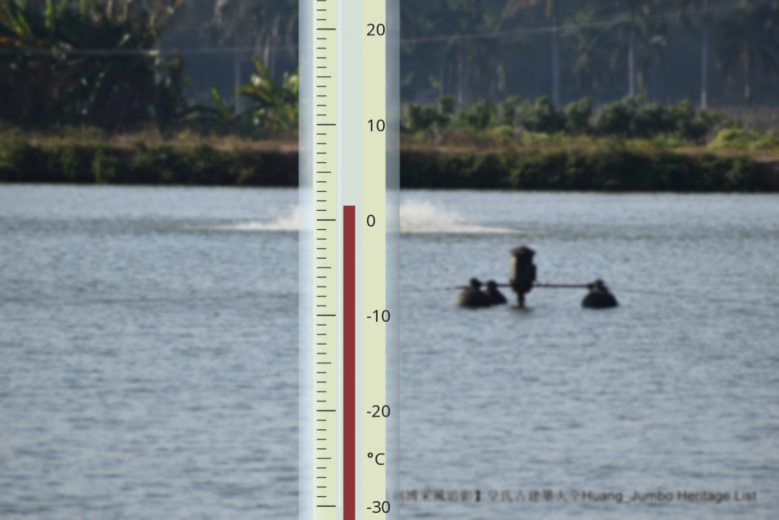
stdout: 1.5 °C
